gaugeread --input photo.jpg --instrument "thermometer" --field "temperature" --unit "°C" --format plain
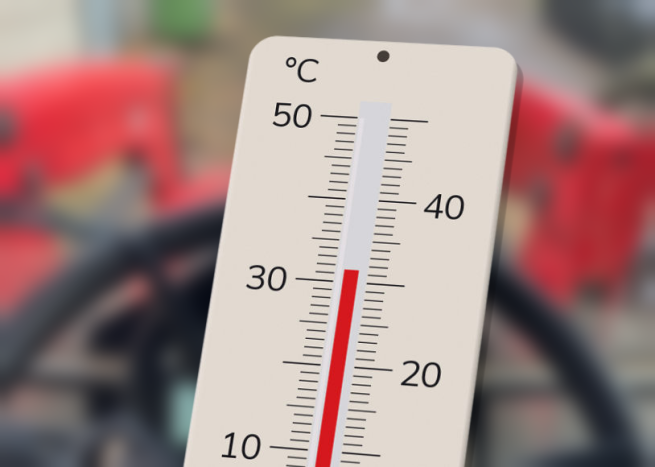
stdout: 31.5 °C
